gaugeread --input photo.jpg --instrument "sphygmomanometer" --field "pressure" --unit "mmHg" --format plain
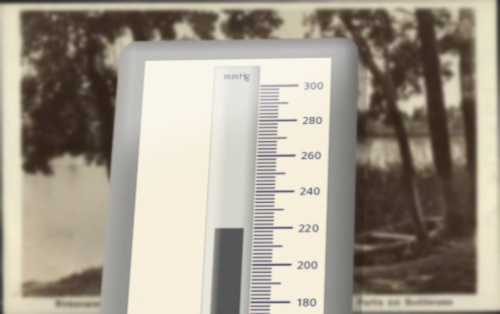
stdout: 220 mmHg
